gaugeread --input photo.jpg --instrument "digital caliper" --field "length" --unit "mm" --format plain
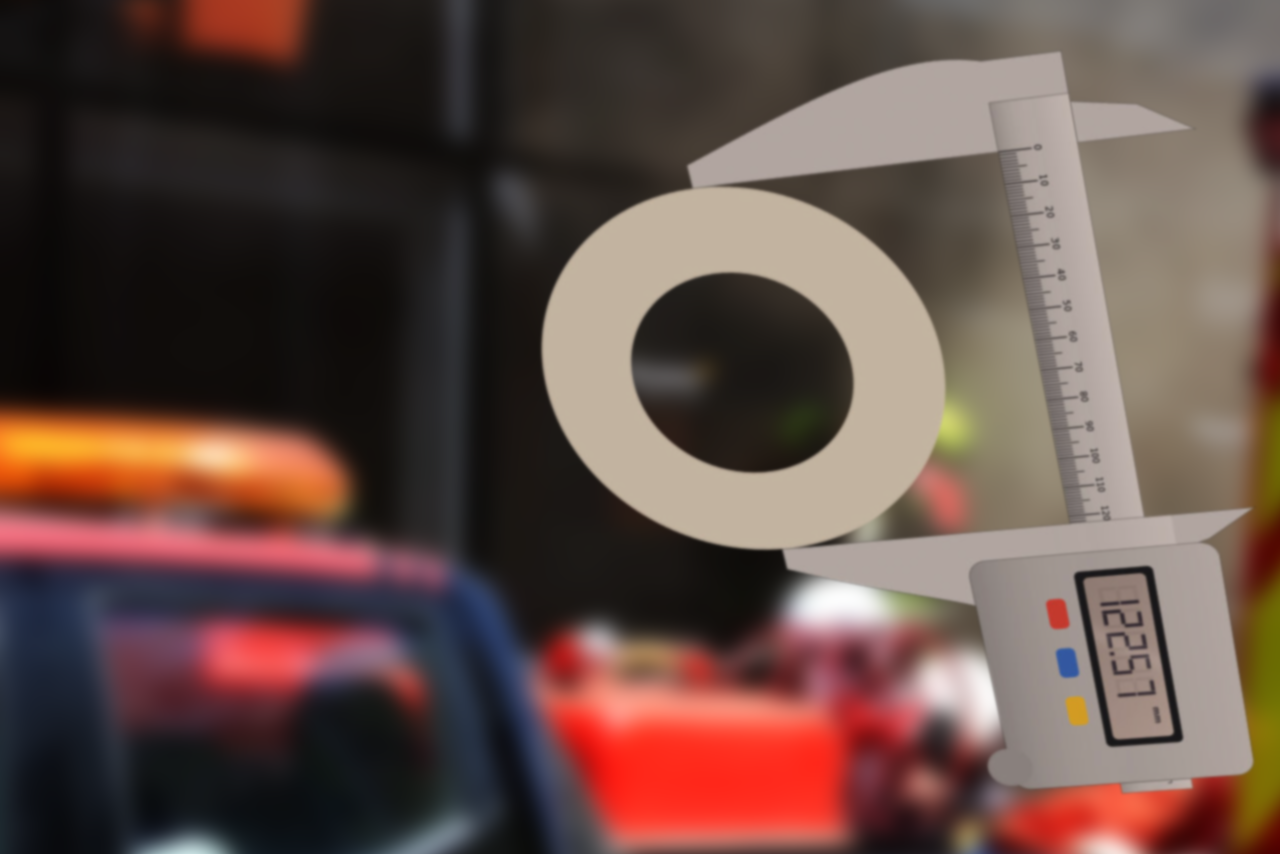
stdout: 122.57 mm
